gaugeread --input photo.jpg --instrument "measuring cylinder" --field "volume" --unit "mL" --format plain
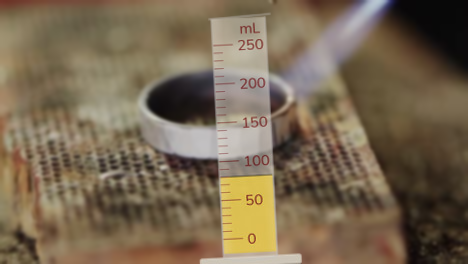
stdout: 80 mL
